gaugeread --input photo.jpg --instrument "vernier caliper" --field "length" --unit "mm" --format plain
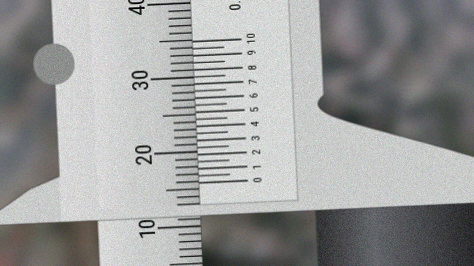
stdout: 15.8 mm
